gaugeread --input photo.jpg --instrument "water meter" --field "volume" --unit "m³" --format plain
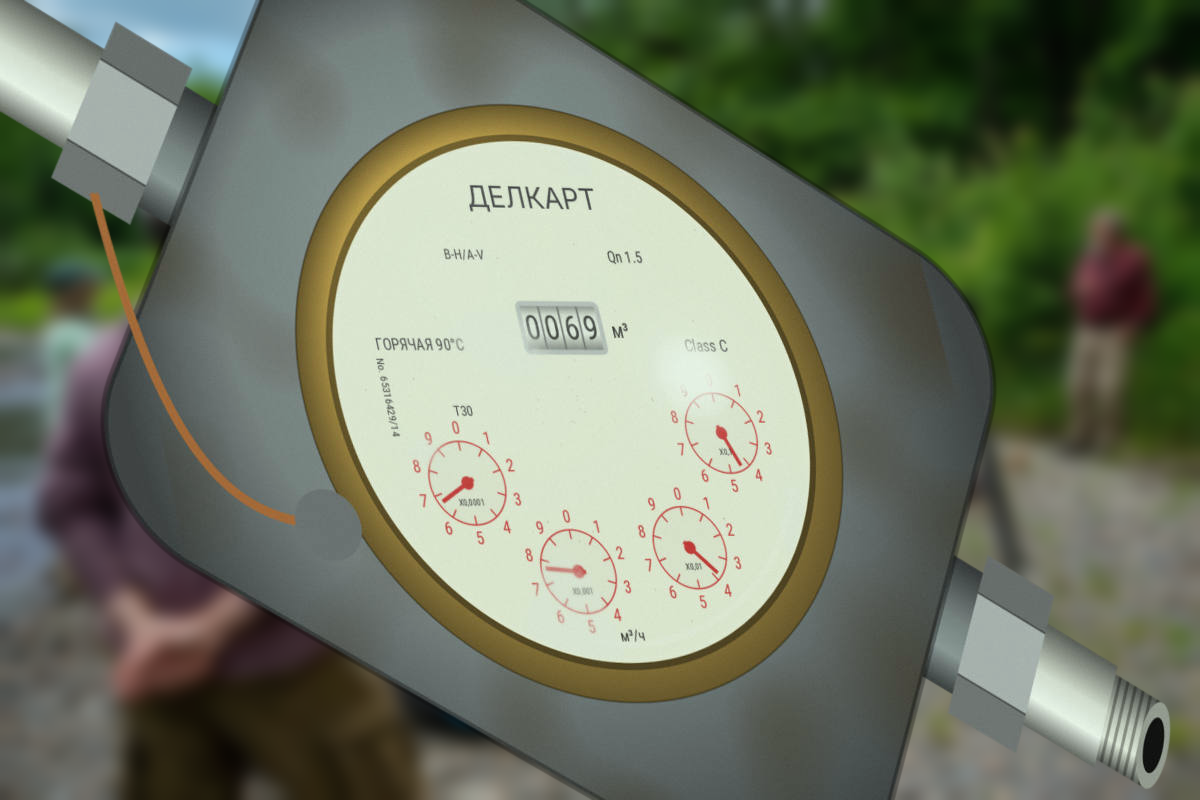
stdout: 69.4376 m³
